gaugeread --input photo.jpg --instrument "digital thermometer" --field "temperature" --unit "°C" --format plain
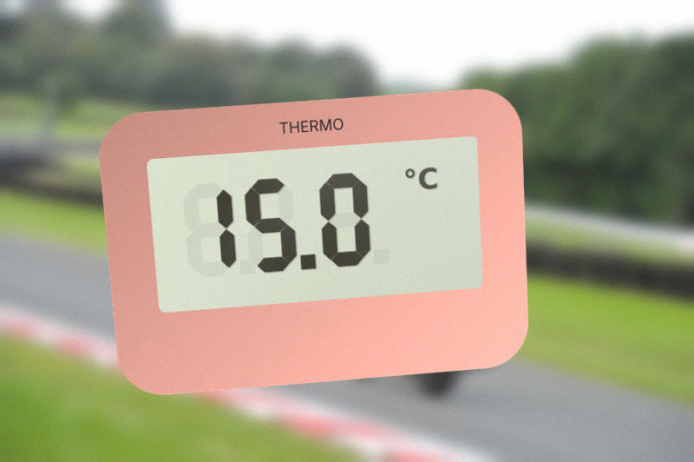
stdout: 15.0 °C
